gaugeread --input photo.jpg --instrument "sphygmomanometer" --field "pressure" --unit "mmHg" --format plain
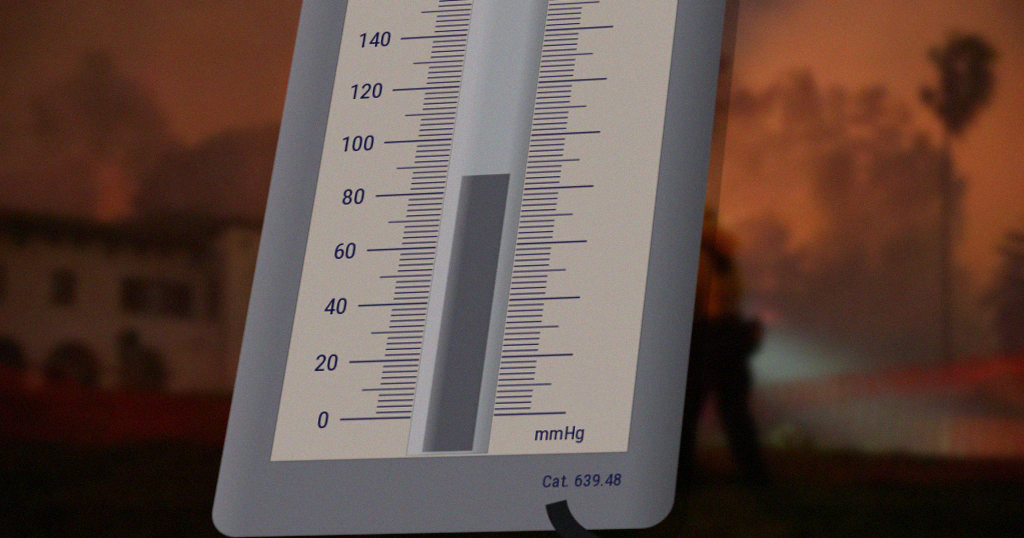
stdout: 86 mmHg
